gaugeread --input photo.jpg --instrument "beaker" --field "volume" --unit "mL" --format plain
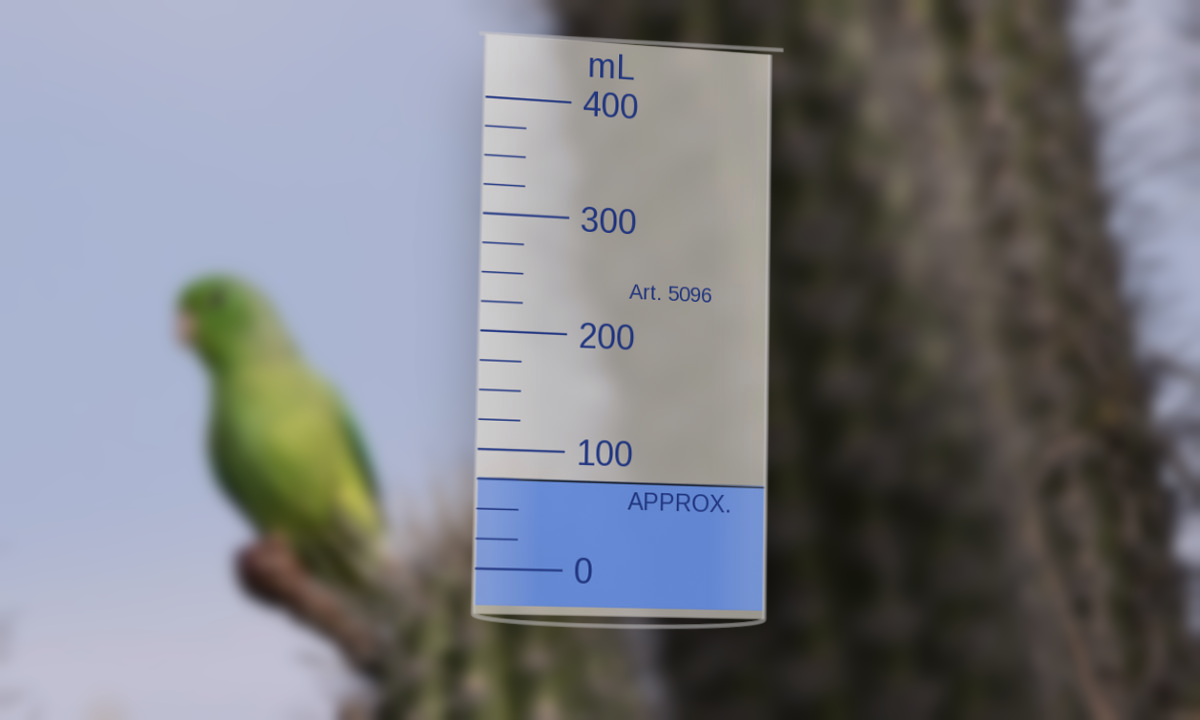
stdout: 75 mL
